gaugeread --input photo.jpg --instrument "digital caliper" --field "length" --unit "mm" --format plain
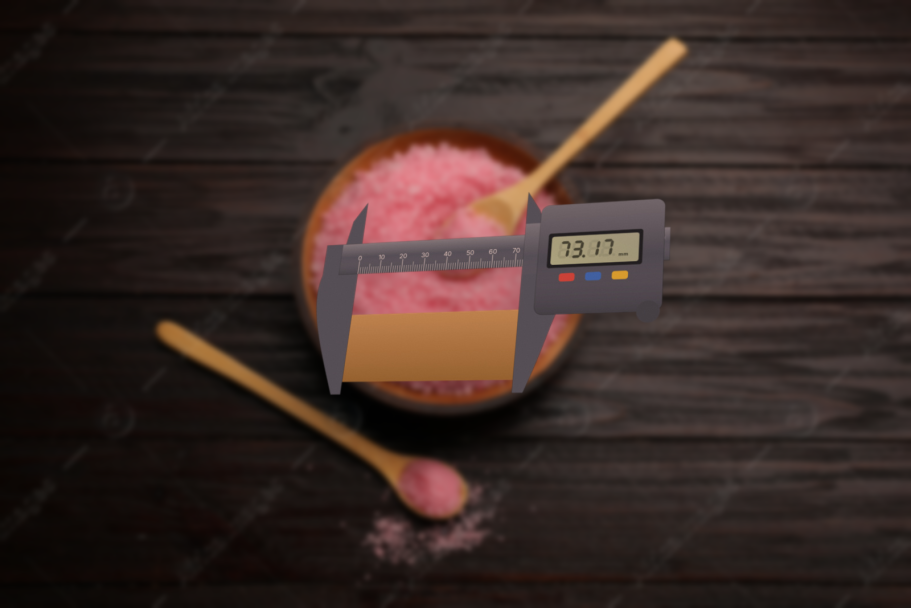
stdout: 73.17 mm
